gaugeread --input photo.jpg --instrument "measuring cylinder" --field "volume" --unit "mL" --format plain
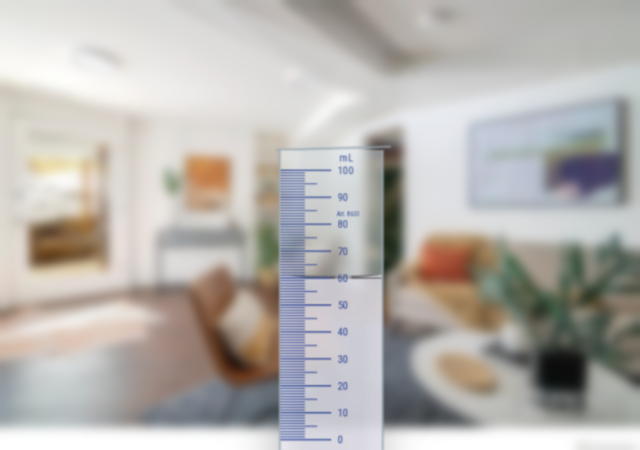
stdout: 60 mL
